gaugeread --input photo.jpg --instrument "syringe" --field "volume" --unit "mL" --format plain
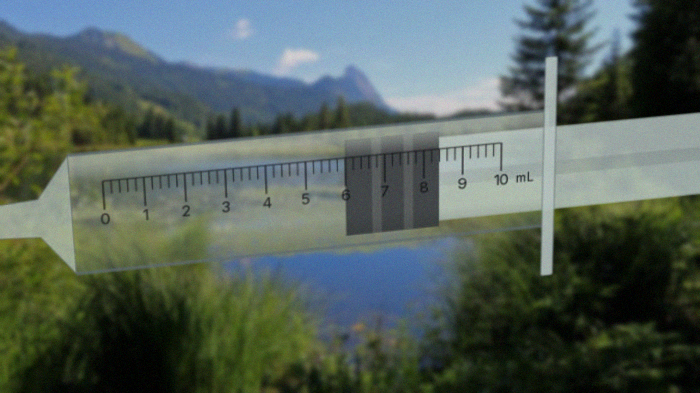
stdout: 6 mL
